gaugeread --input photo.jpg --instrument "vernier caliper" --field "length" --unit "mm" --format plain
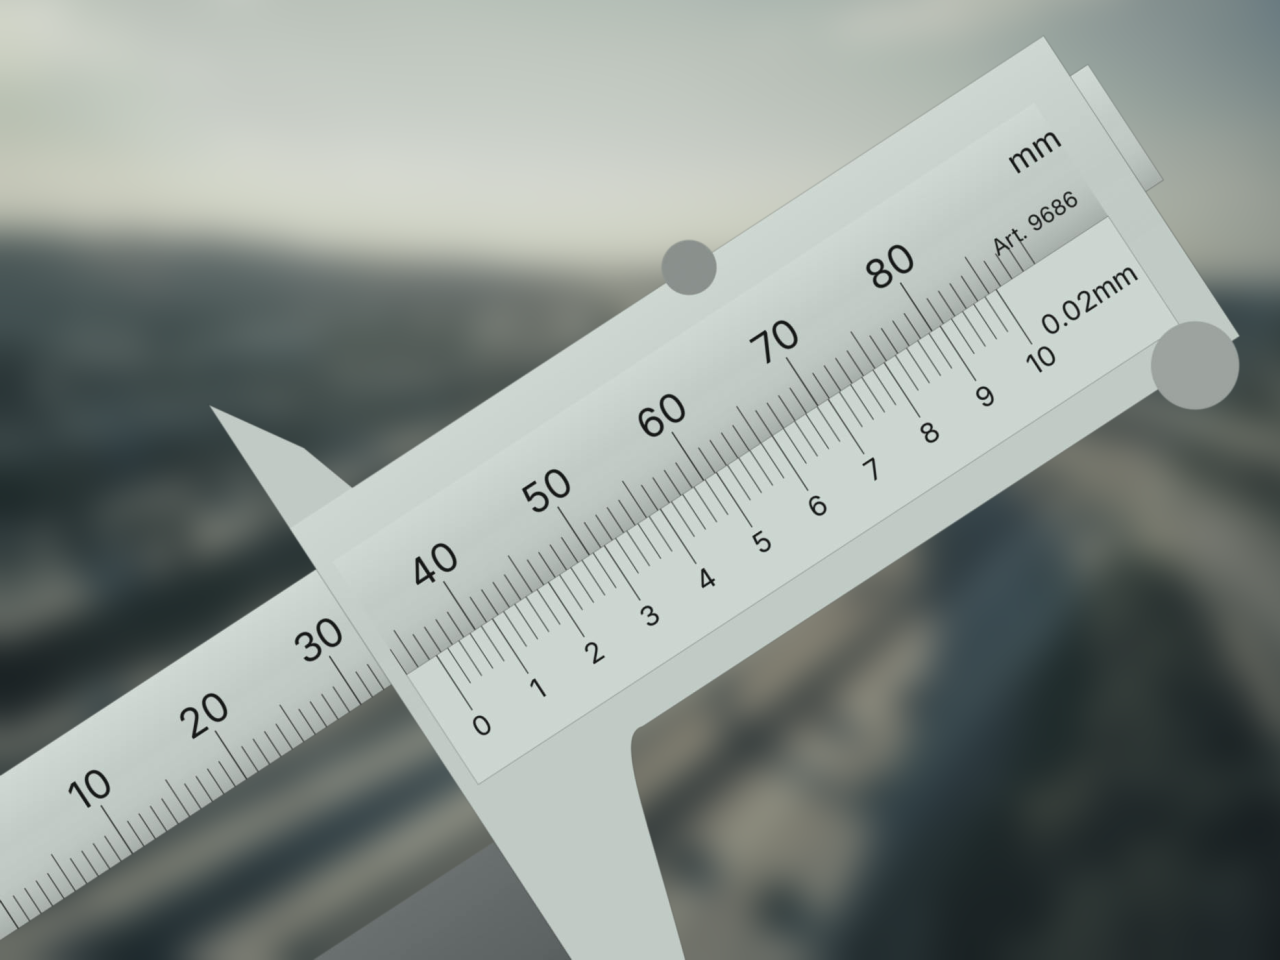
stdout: 36.6 mm
